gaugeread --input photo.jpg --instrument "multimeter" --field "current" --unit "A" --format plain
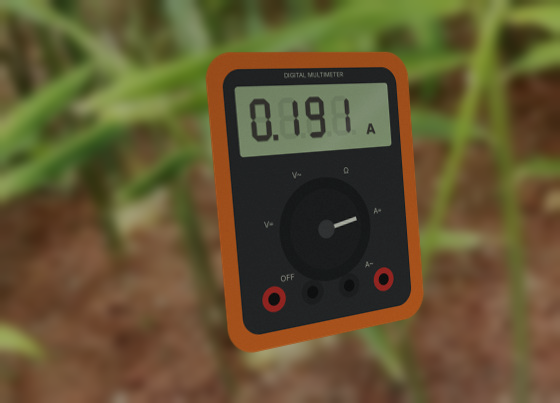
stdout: 0.191 A
